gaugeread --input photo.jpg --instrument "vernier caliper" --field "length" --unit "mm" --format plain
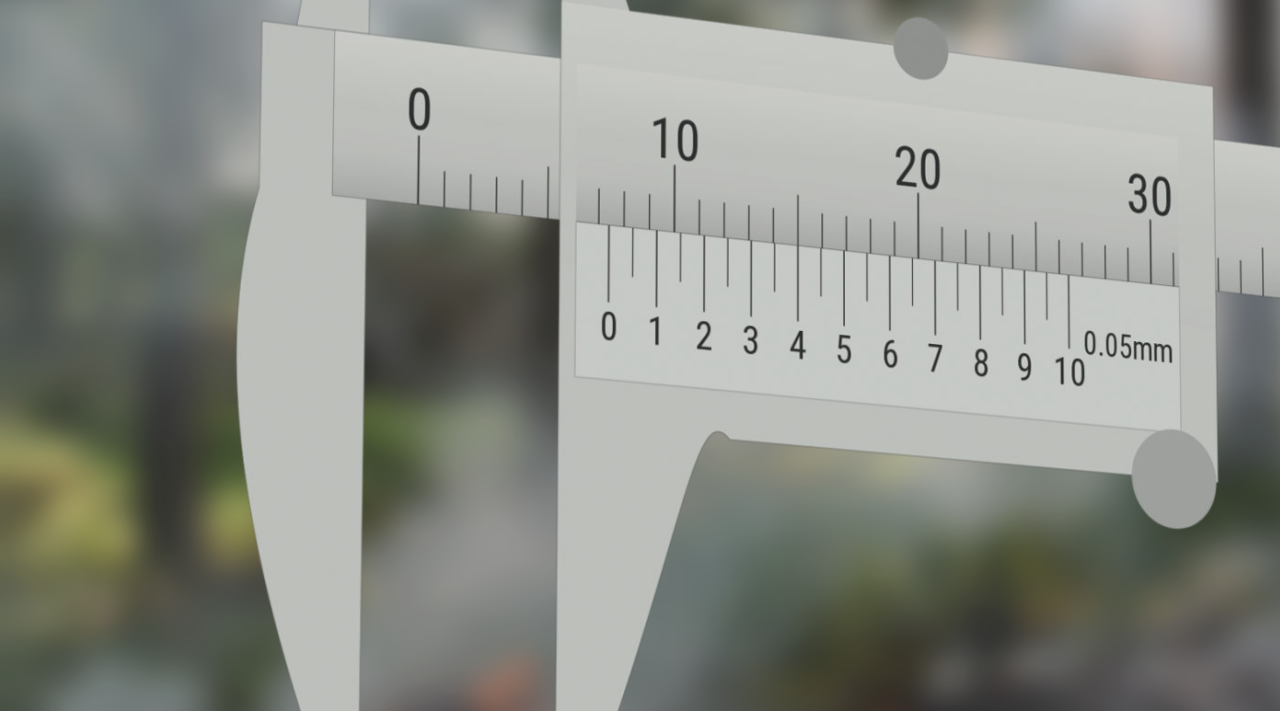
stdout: 7.4 mm
